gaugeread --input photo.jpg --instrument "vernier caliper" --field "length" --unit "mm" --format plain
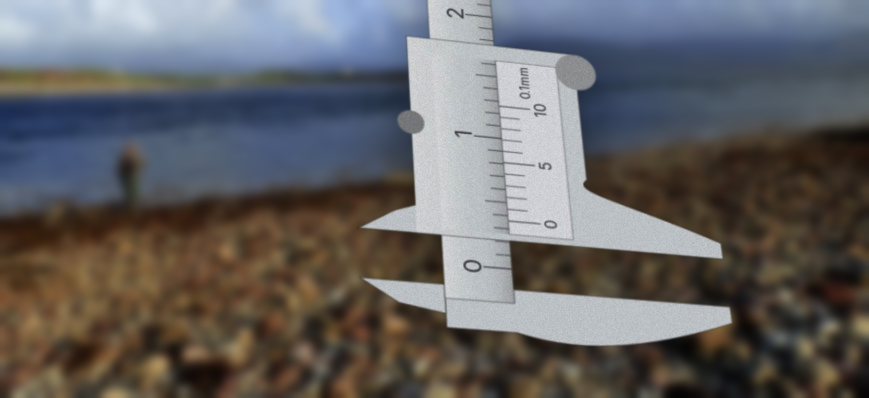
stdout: 3.6 mm
